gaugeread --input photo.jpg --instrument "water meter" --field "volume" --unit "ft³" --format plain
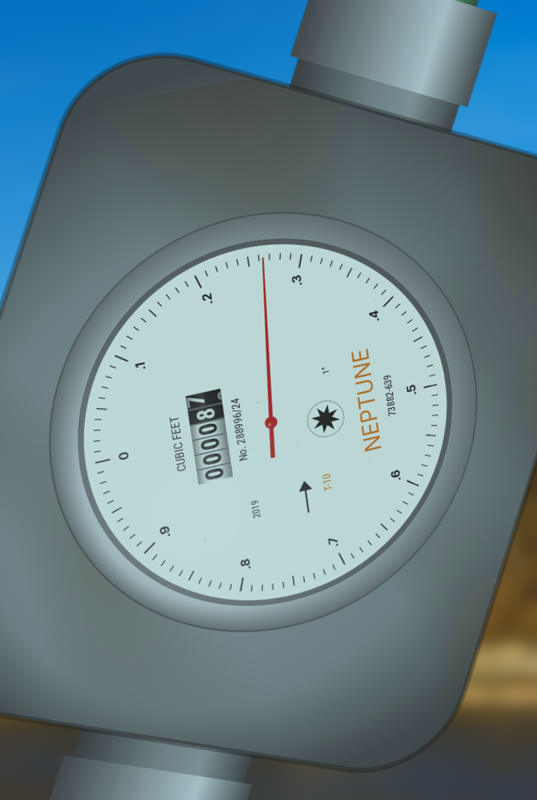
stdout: 87.26 ft³
